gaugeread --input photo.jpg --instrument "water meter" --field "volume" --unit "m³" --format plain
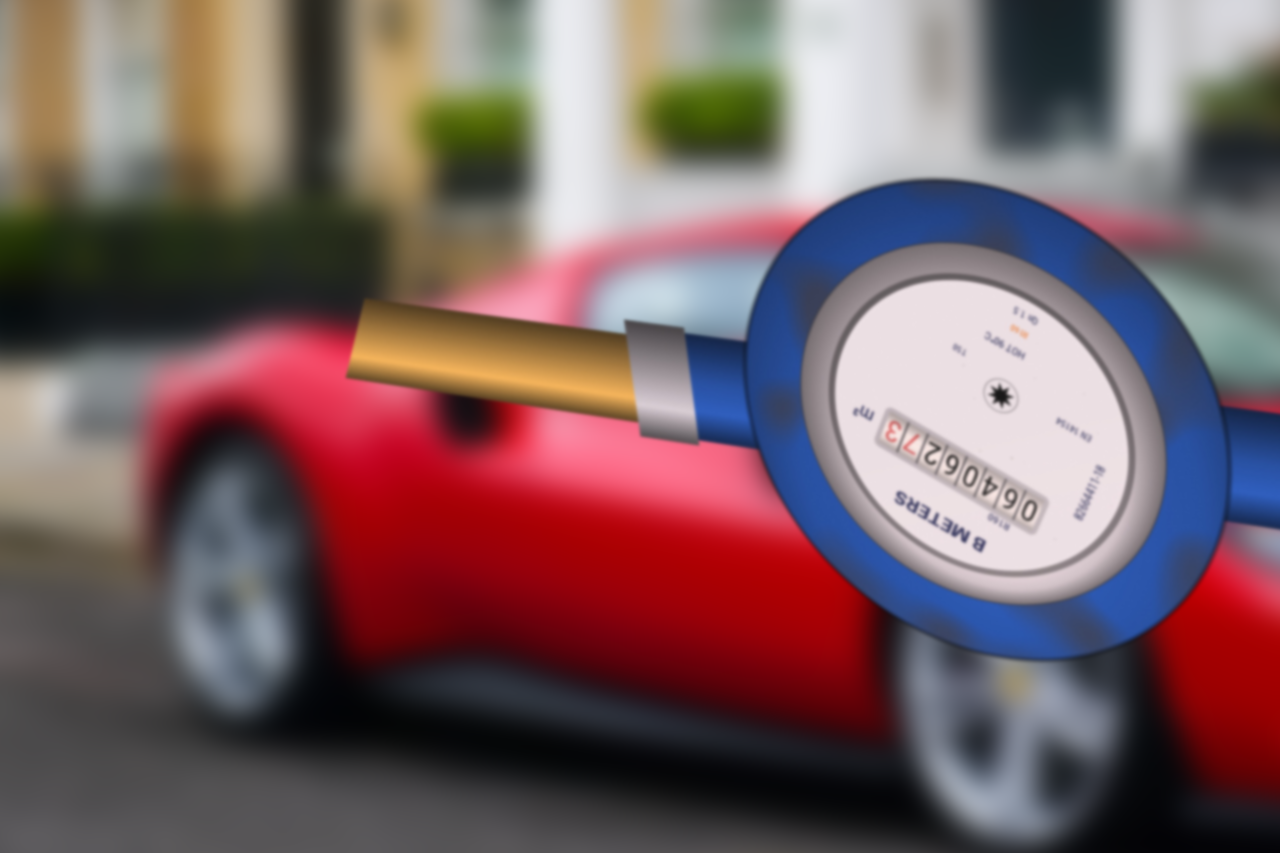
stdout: 64062.73 m³
